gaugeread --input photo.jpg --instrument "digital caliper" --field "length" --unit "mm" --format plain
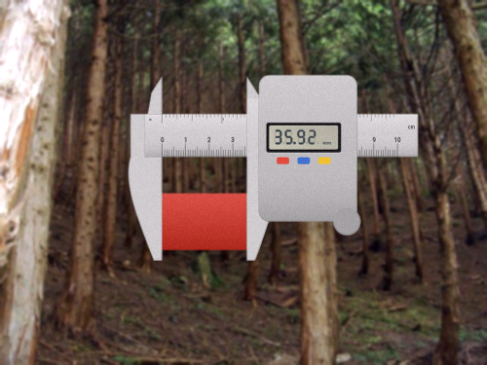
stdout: 35.92 mm
